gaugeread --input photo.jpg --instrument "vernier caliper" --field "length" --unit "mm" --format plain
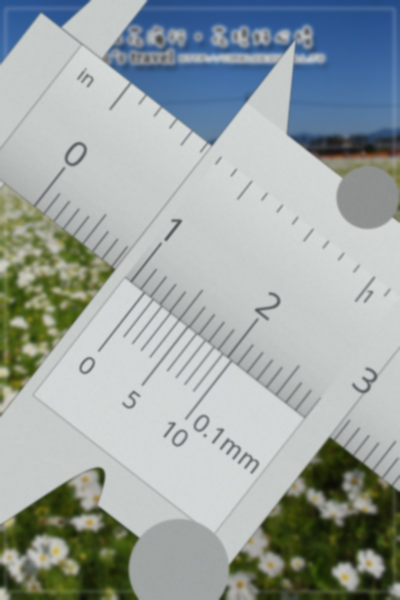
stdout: 11.4 mm
